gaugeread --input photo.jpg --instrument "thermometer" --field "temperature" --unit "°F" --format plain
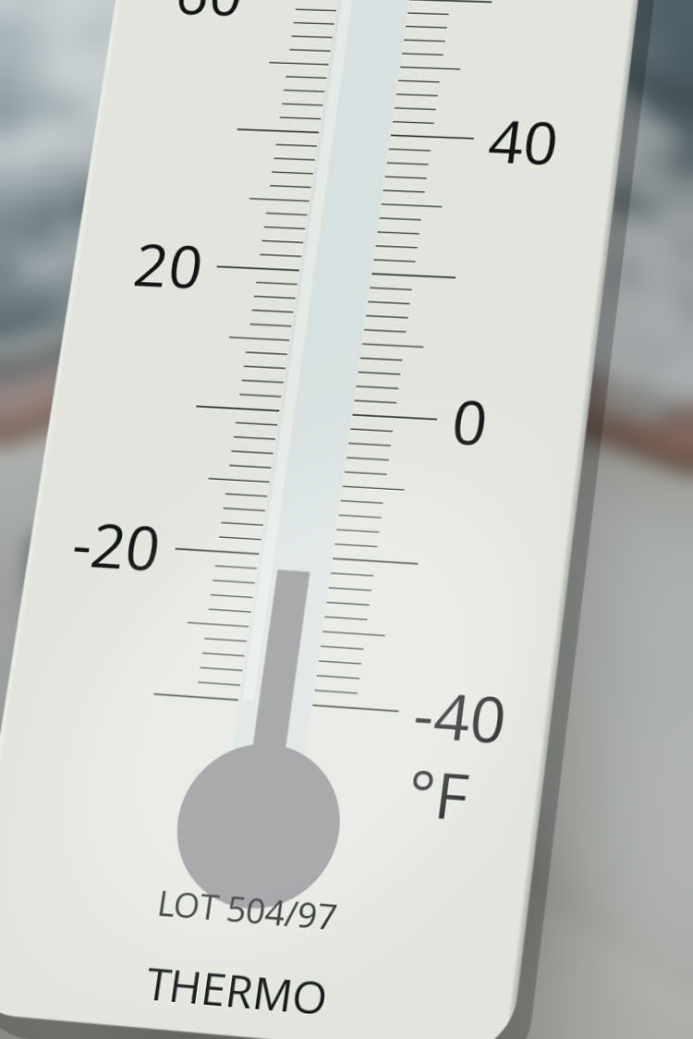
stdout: -22 °F
